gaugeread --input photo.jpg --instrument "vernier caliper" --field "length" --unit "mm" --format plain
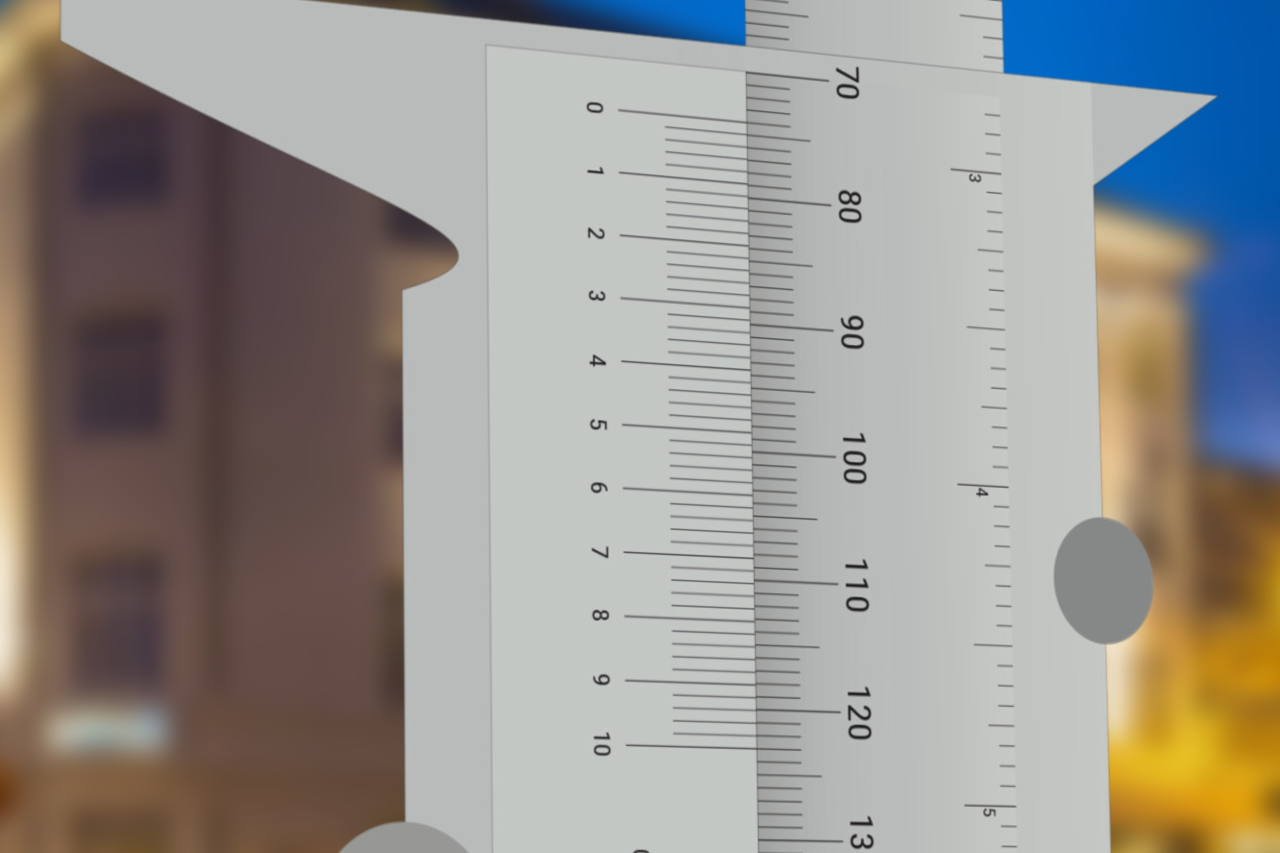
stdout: 74.0 mm
